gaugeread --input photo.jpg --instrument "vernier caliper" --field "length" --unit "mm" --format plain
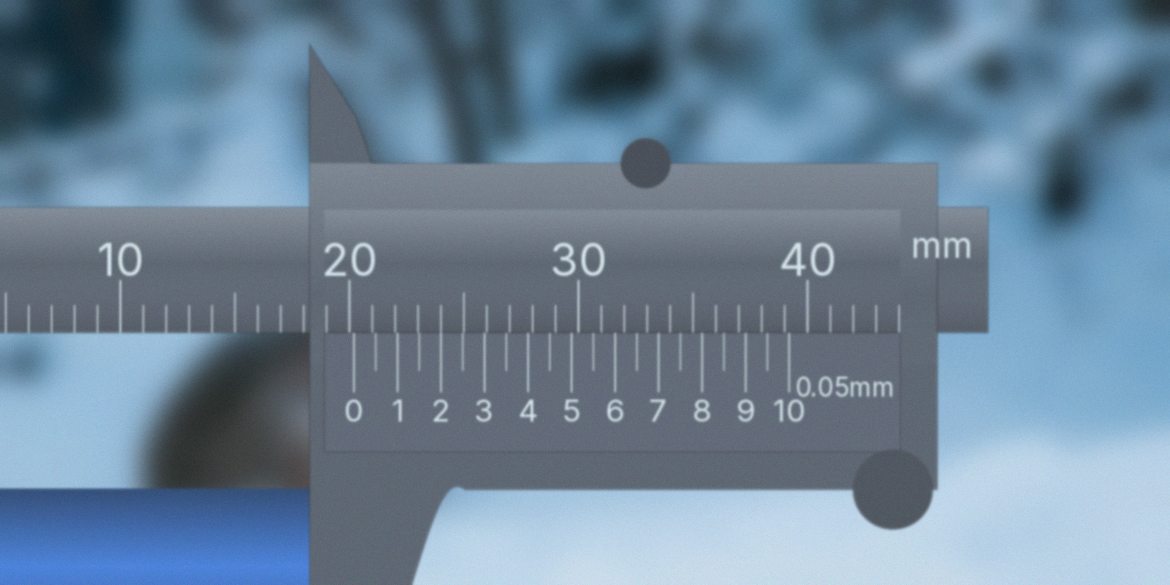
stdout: 20.2 mm
